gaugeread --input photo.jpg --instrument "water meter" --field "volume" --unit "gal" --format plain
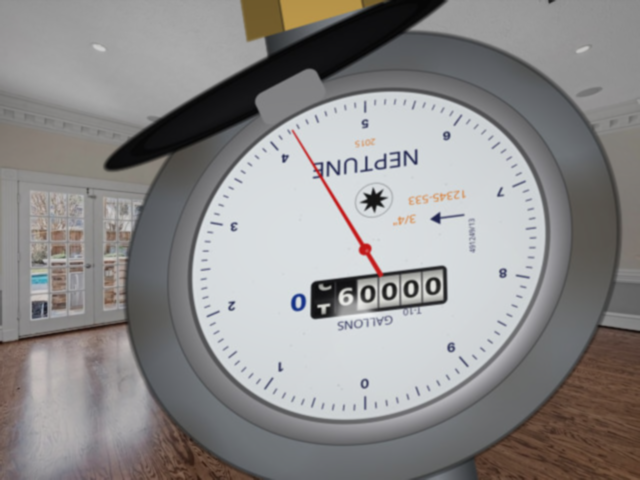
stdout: 914.2 gal
